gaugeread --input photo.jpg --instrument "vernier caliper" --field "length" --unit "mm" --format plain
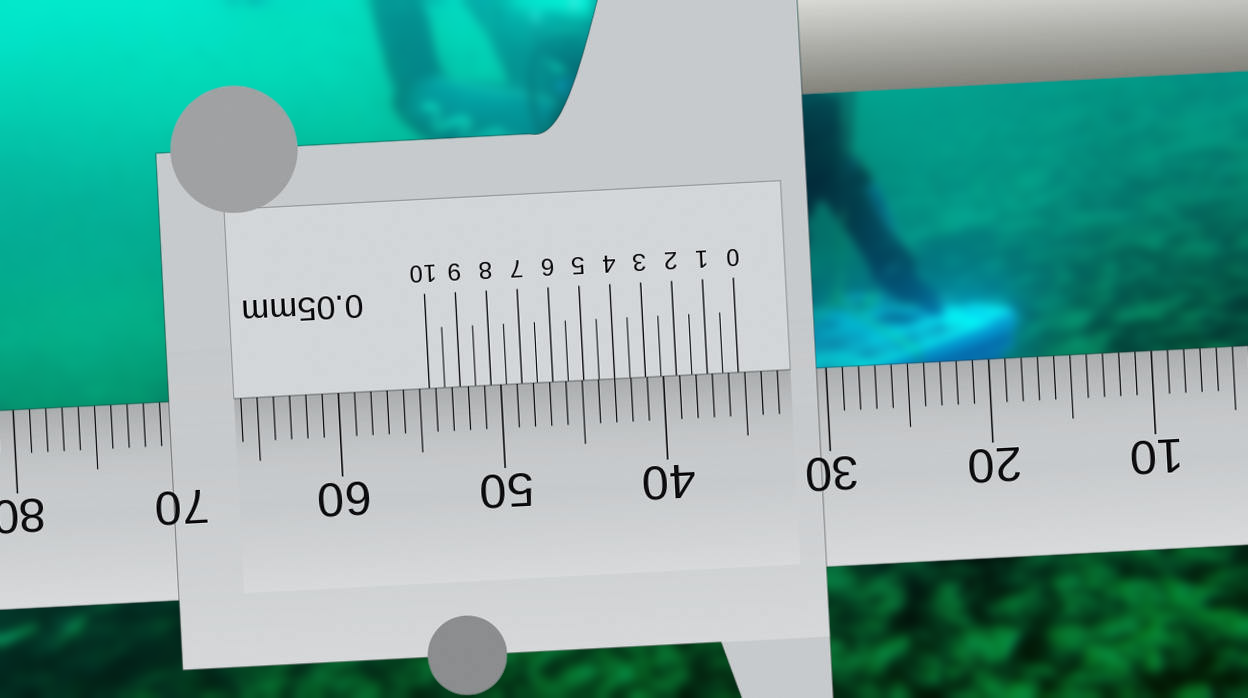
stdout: 35.4 mm
